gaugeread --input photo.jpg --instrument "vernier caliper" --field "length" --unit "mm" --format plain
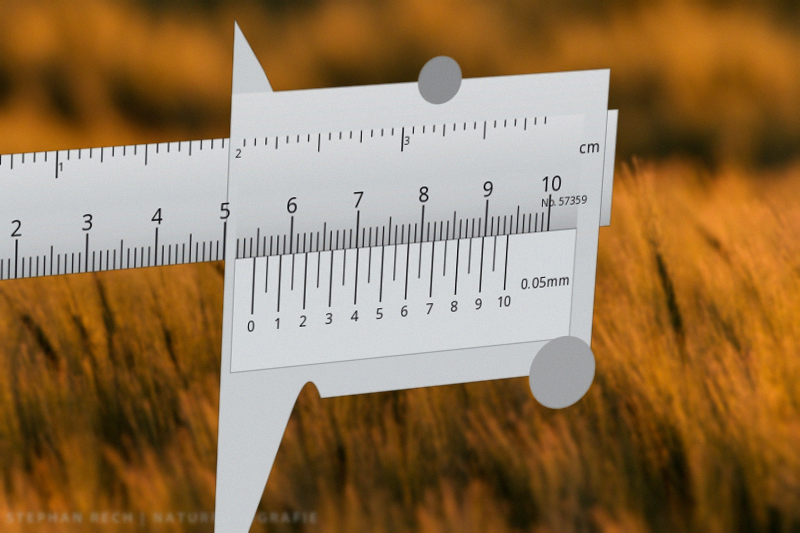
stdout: 54.6 mm
